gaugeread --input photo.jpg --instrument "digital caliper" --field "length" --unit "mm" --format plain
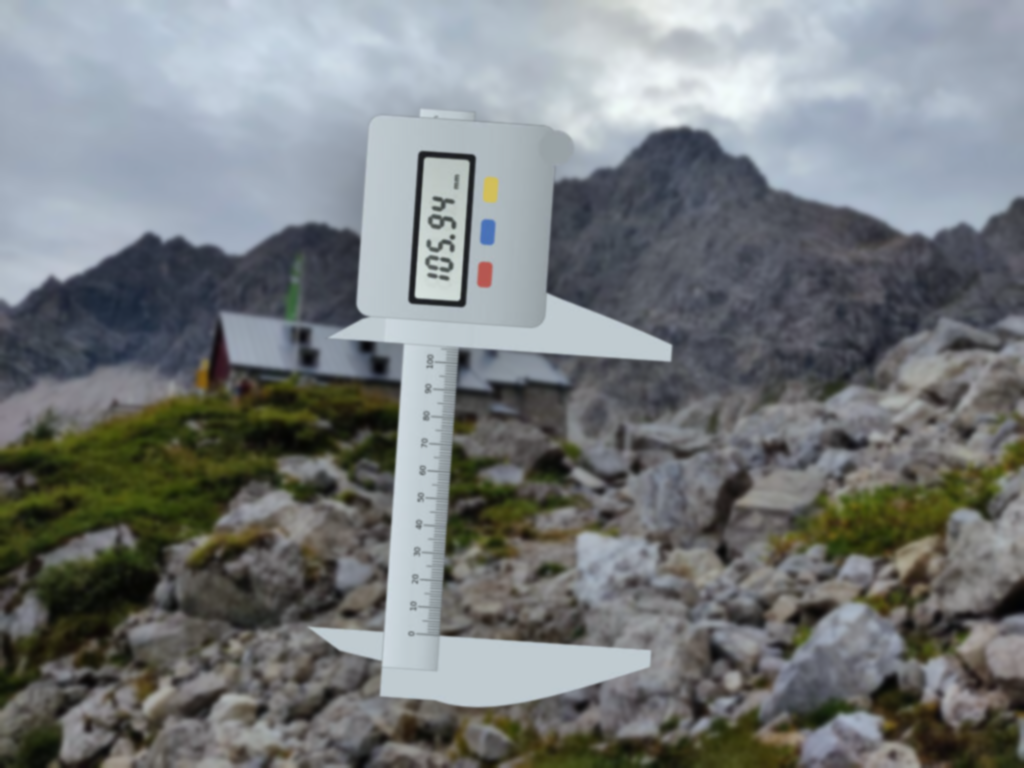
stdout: 105.94 mm
